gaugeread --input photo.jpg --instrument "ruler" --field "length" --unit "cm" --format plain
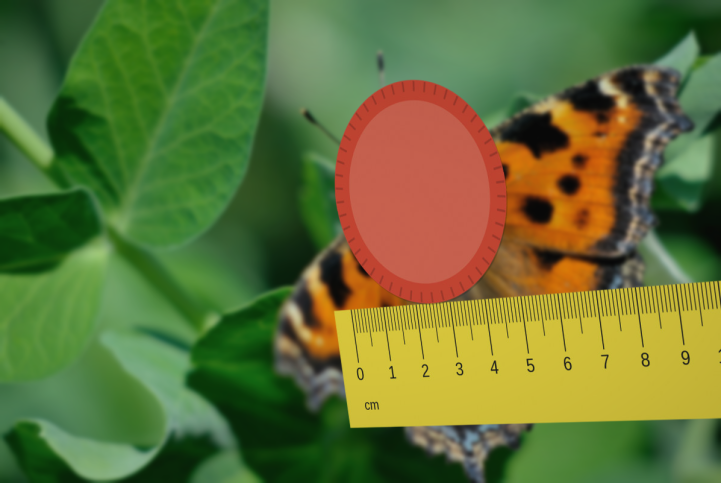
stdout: 5 cm
